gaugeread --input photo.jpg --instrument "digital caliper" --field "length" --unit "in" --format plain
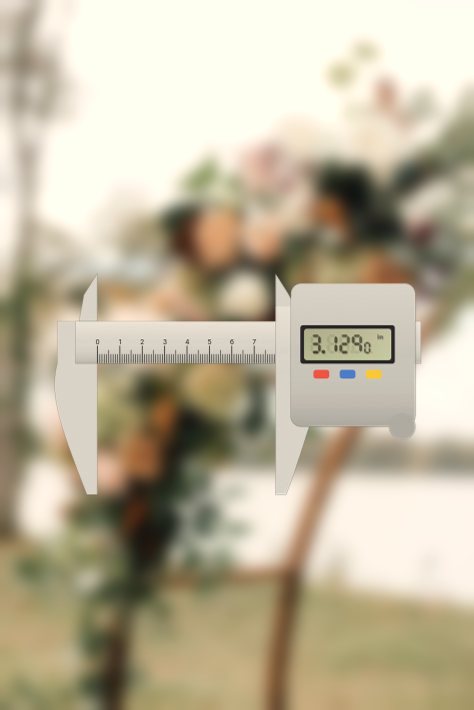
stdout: 3.1290 in
